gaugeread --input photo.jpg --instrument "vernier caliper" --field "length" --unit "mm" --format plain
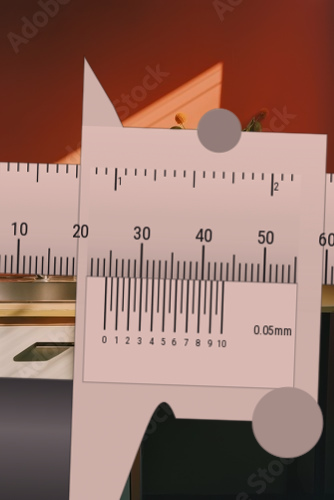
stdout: 24.4 mm
